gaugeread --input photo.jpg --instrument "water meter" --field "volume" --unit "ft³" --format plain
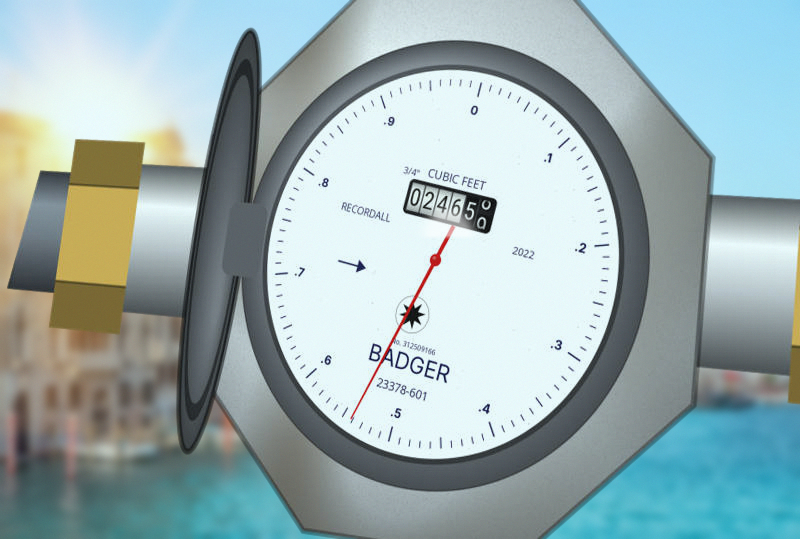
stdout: 24658.54 ft³
